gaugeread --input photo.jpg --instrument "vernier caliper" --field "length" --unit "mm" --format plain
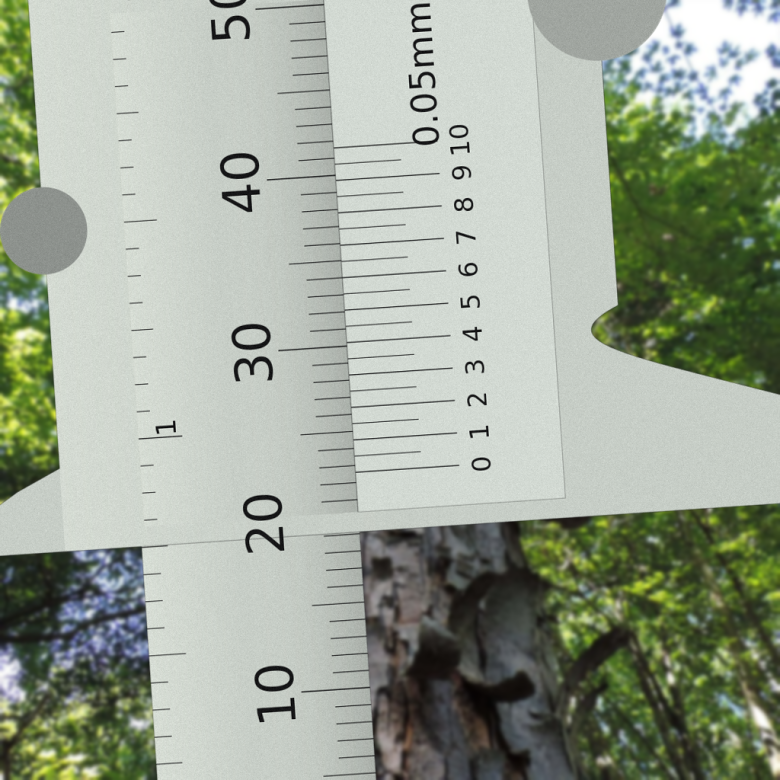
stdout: 22.6 mm
